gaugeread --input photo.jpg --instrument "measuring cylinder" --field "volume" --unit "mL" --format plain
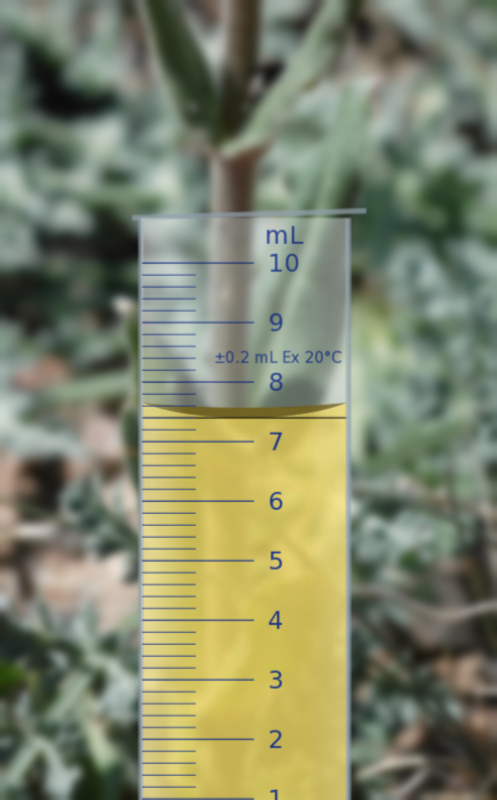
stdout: 7.4 mL
